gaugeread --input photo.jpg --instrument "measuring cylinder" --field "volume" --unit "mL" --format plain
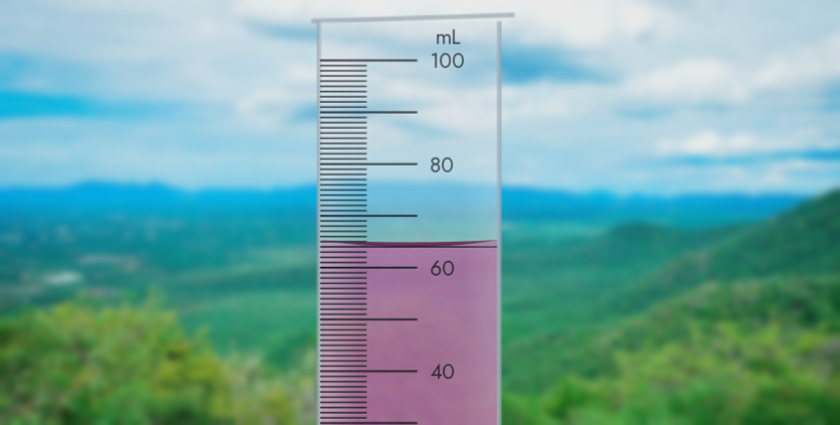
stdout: 64 mL
